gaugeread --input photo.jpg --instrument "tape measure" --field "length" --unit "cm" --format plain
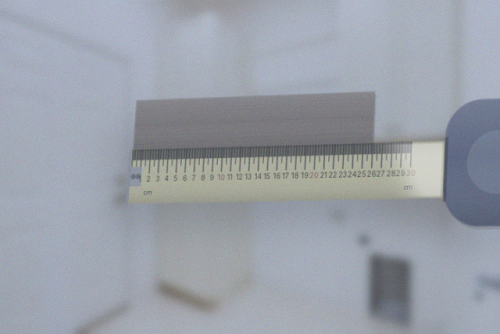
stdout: 26 cm
